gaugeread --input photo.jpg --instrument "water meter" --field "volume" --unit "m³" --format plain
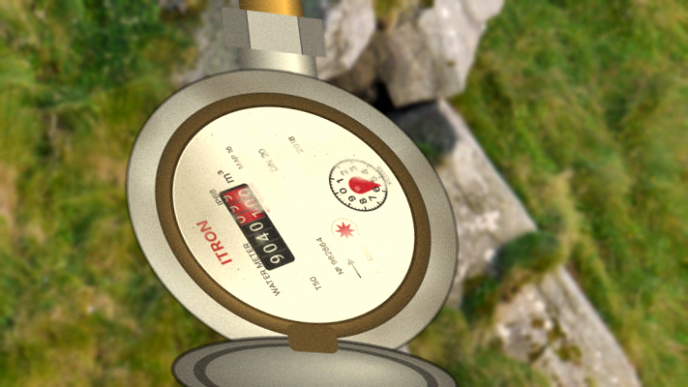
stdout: 9040.0995 m³
